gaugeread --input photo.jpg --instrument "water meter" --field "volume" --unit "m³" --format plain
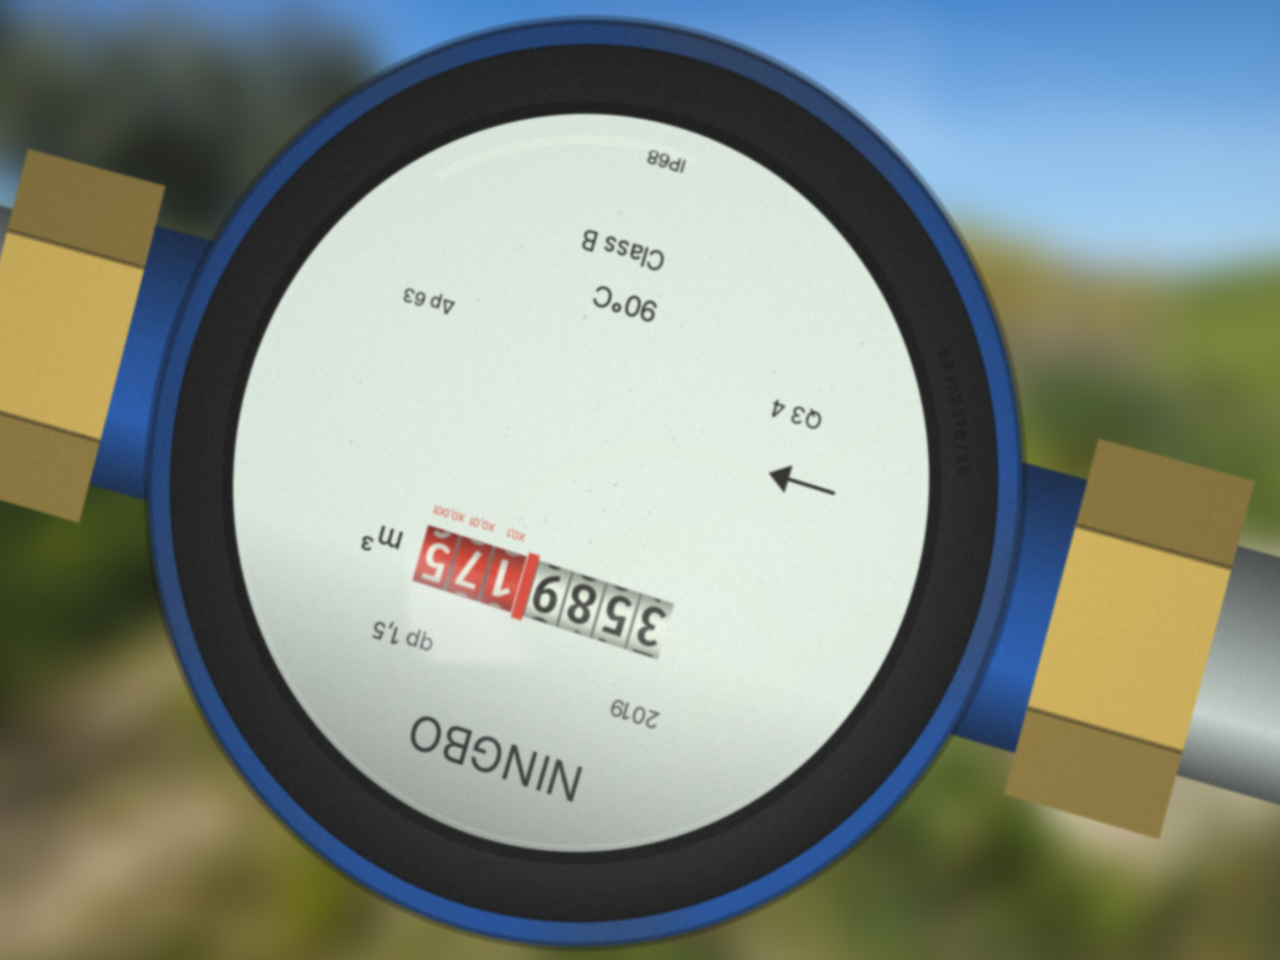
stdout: 3589.175 m³
